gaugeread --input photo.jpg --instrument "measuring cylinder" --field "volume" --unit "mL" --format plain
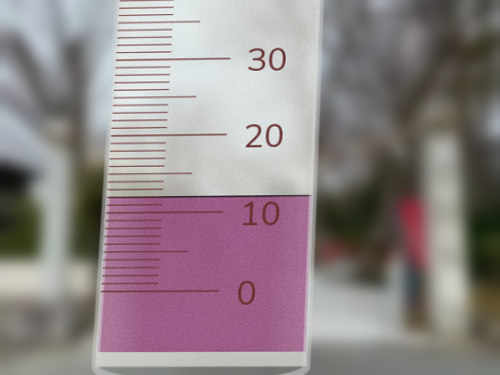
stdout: 12 mL
